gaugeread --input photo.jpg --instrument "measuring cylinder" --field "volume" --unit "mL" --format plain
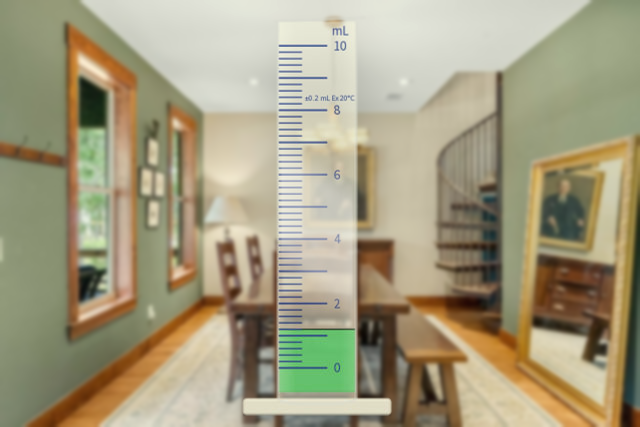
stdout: 1.2 mL
